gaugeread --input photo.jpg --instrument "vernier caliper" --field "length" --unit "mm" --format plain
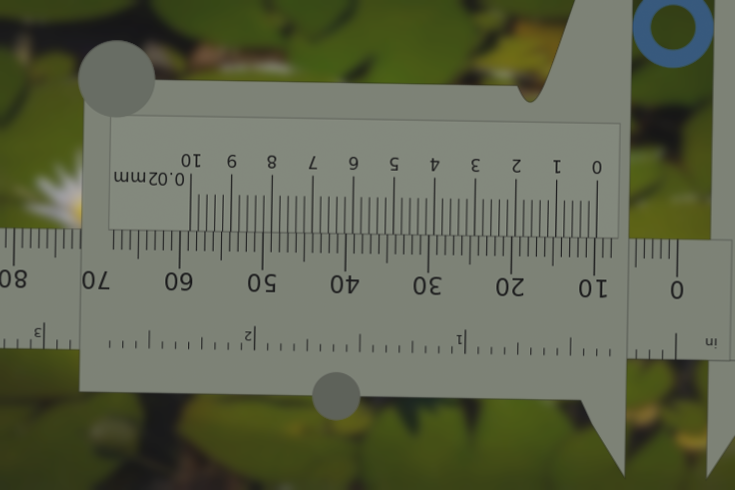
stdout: 9.8 mm
